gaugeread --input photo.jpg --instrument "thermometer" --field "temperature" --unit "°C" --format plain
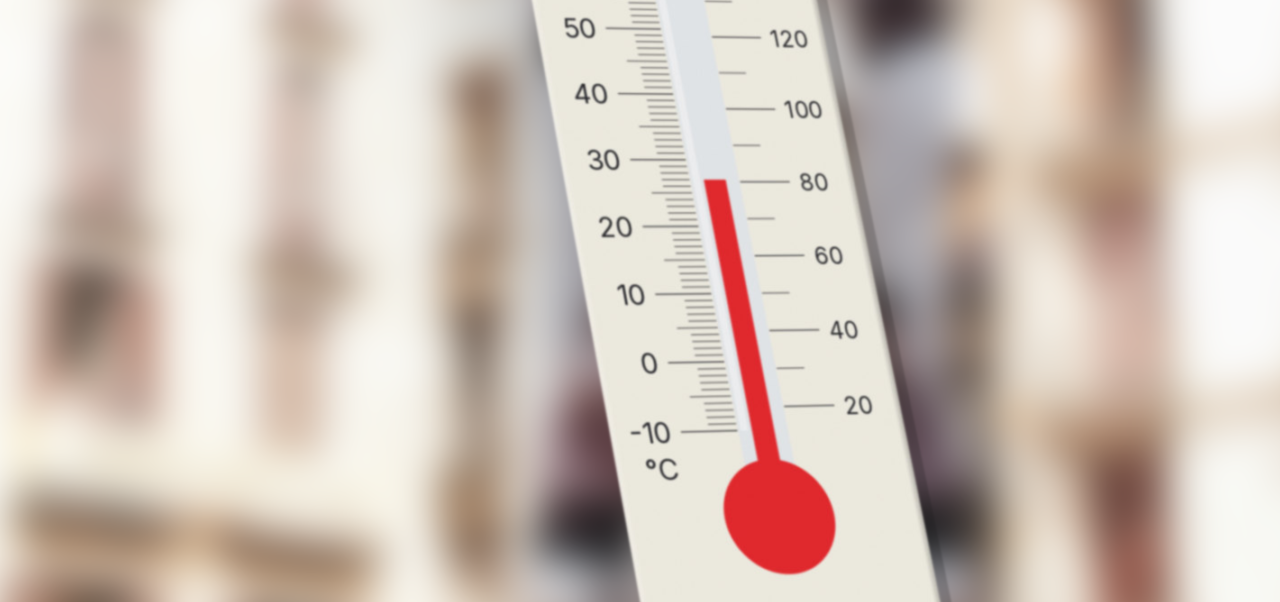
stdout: 27 °C
